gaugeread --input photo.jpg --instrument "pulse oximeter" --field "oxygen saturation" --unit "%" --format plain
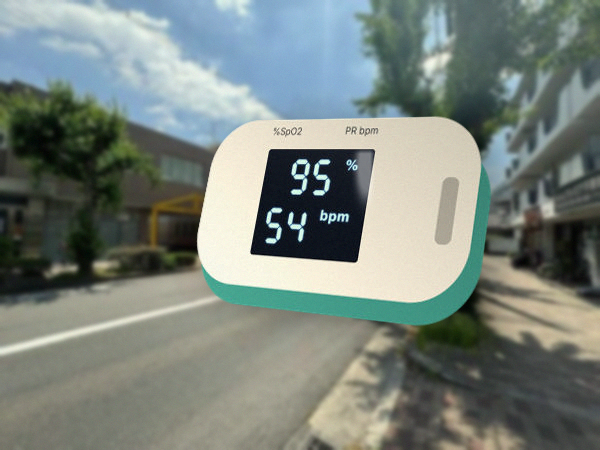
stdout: 95 %
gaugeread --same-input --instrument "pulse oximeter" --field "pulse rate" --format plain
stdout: 54 bpm
